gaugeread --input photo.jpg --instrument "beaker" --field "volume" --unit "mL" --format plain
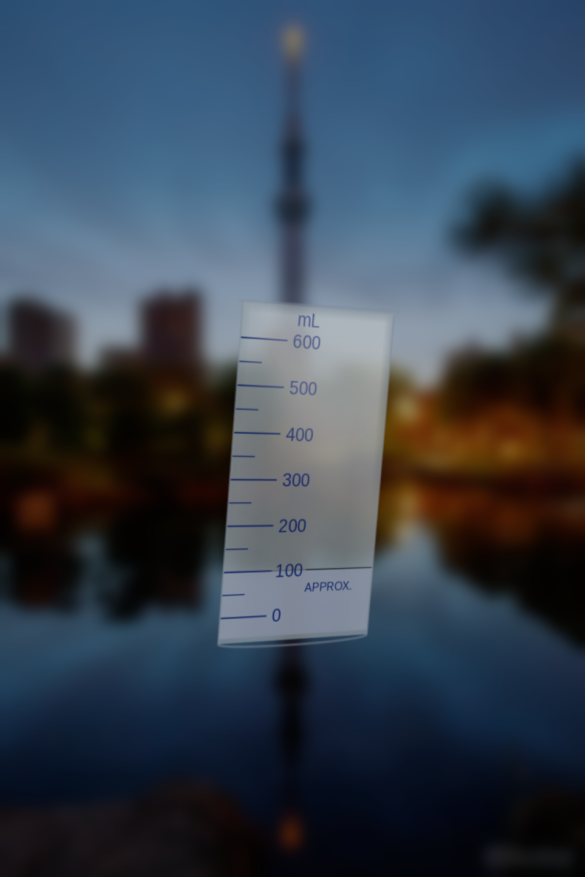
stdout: 100 mL
